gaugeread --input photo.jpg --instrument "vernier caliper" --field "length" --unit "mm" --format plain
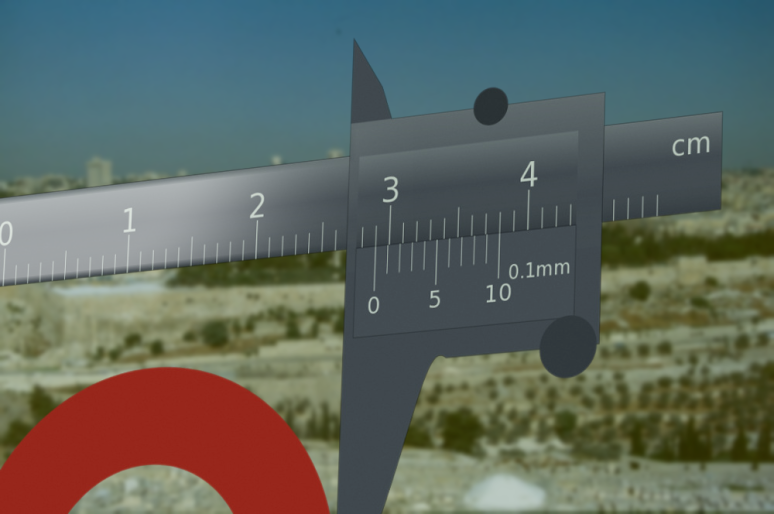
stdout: 29.0 mm
